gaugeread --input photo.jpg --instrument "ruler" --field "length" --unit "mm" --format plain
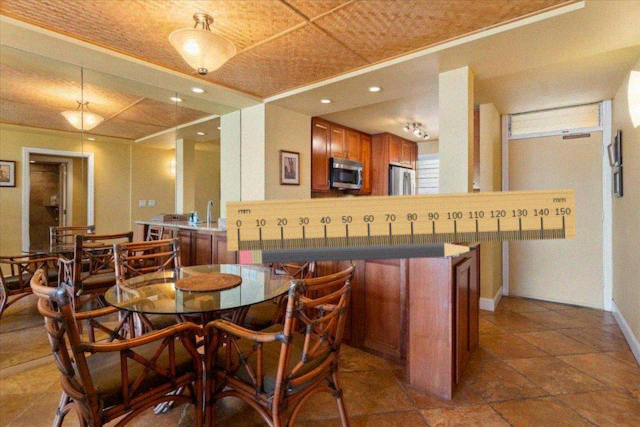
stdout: 110 mm
